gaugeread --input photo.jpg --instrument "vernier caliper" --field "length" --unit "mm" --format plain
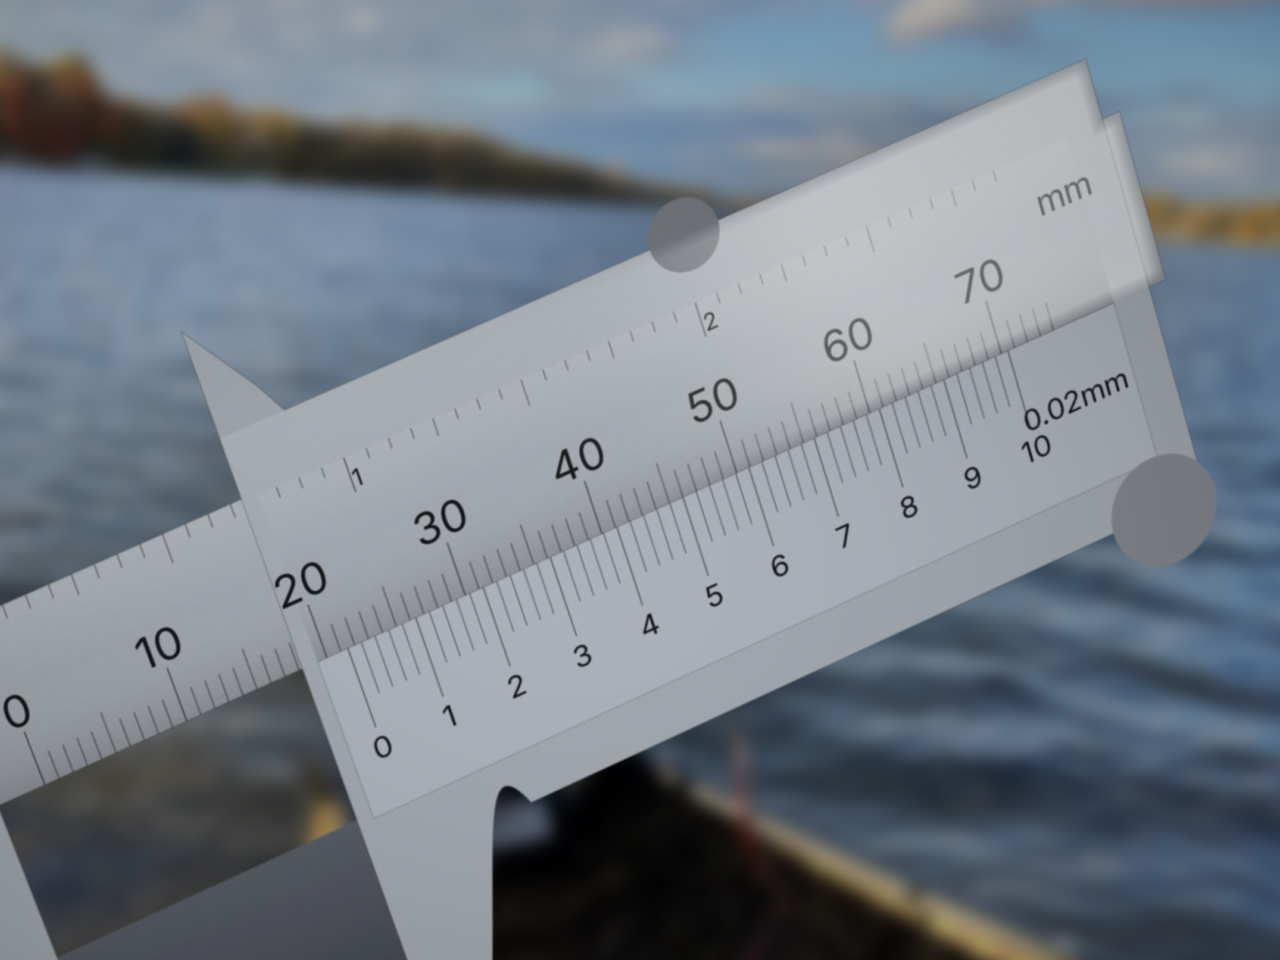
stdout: 21.5 mm
